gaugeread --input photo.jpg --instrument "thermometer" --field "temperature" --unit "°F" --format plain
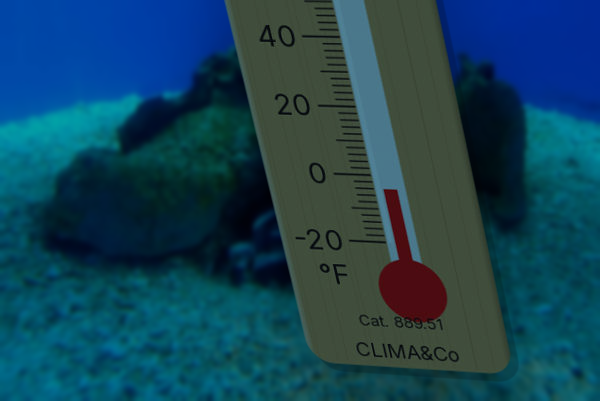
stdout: -4 °F
